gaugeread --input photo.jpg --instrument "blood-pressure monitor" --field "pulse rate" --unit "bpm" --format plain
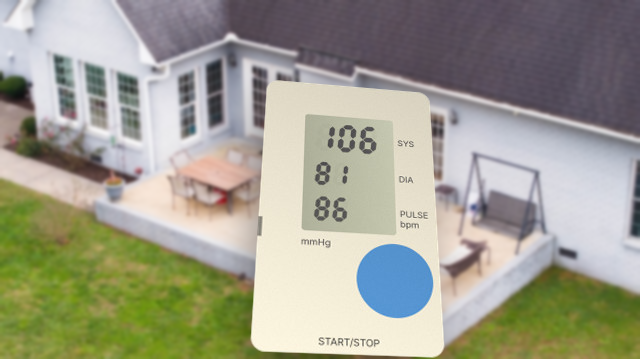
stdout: 86 bpm
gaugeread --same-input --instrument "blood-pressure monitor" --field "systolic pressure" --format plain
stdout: 106 mmHg
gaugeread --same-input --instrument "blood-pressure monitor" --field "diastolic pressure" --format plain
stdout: 81 mmHg
